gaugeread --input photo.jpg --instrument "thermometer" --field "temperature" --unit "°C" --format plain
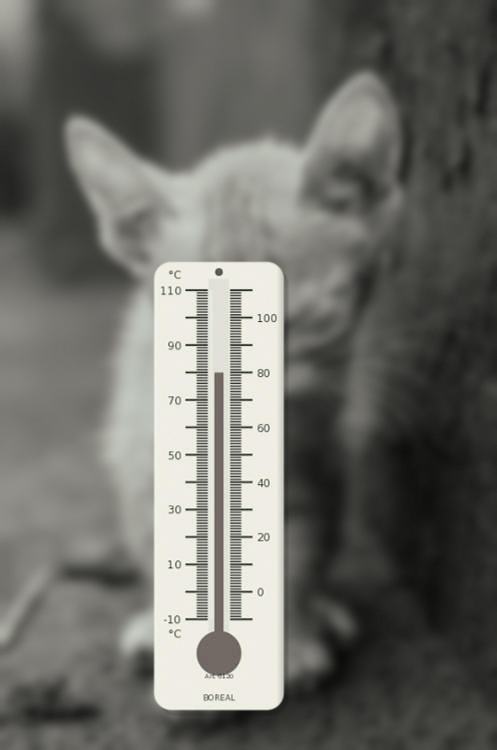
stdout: 80 °C
